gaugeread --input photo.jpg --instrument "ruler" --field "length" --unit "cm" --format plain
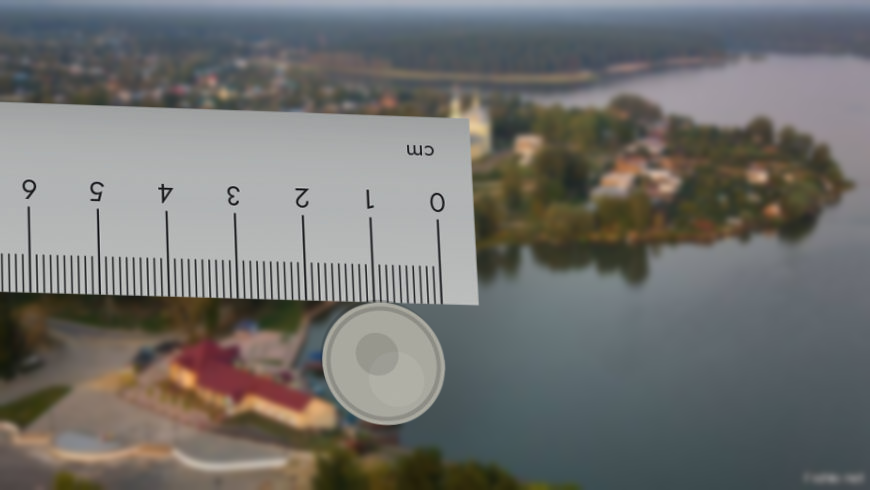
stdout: 1.8 cm
